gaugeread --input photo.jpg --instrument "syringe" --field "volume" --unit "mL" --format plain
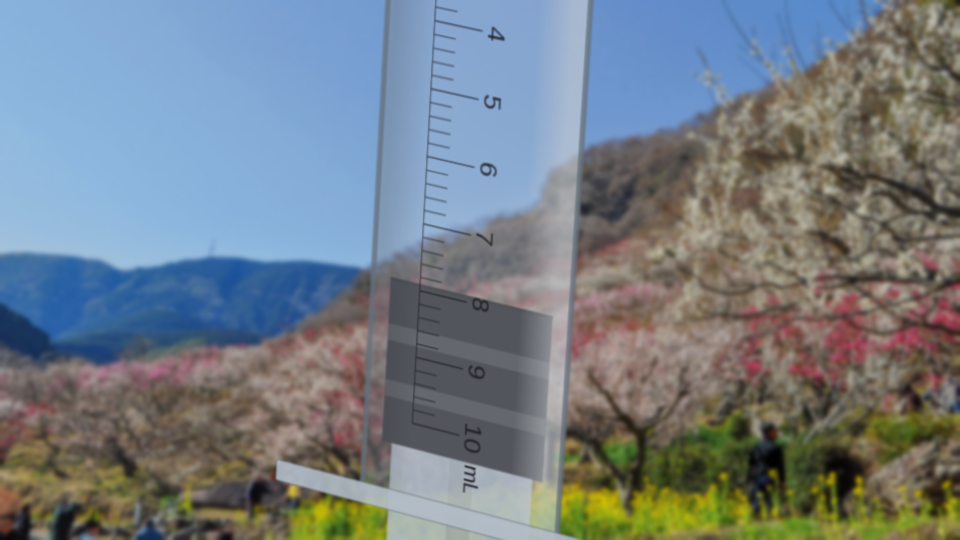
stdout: 7.9 mL
